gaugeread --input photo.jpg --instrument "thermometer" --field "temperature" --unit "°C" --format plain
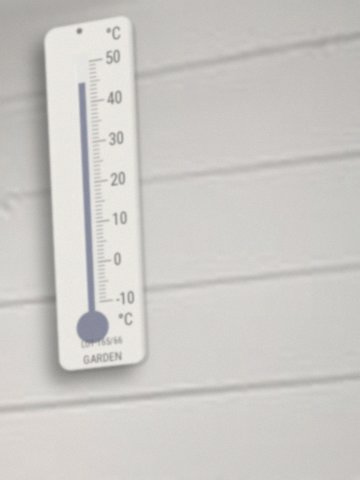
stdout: 45 °C
